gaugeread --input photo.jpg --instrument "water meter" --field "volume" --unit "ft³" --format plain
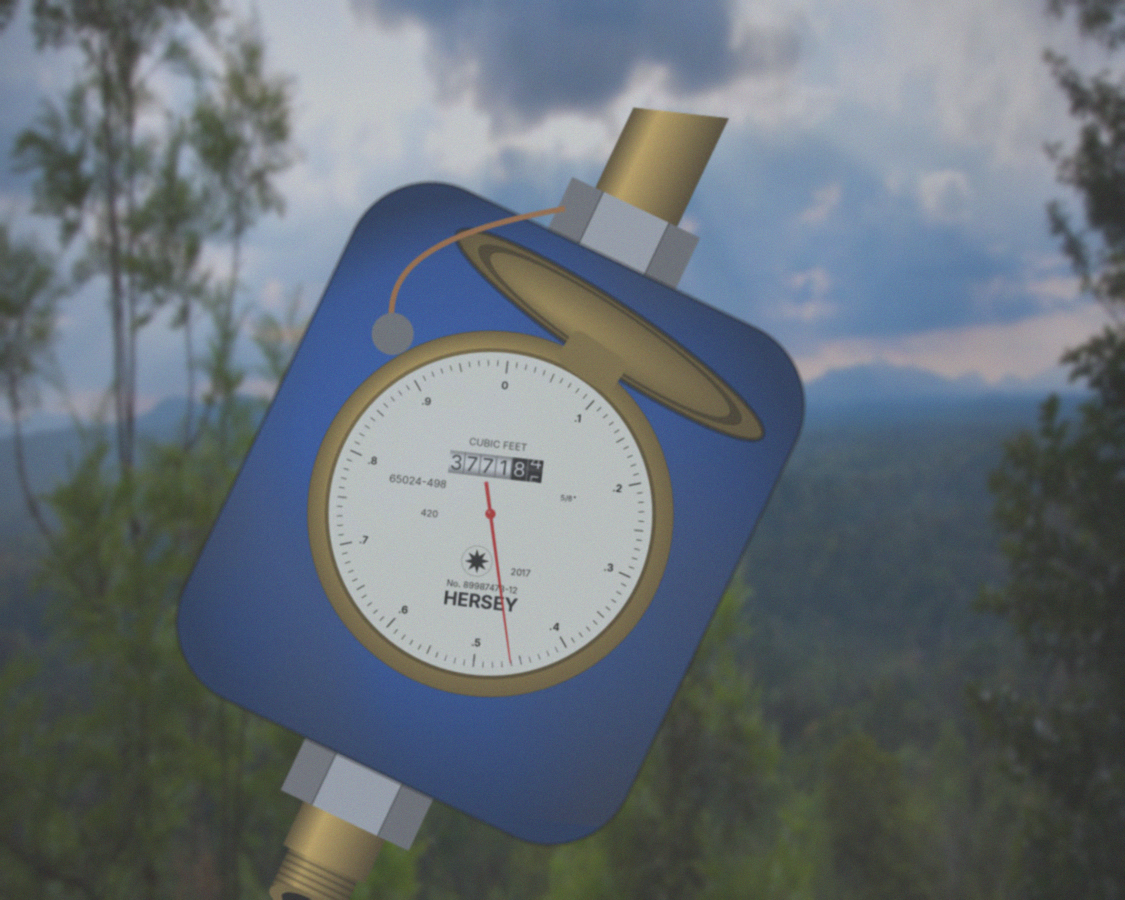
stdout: 377184.46 ft³
